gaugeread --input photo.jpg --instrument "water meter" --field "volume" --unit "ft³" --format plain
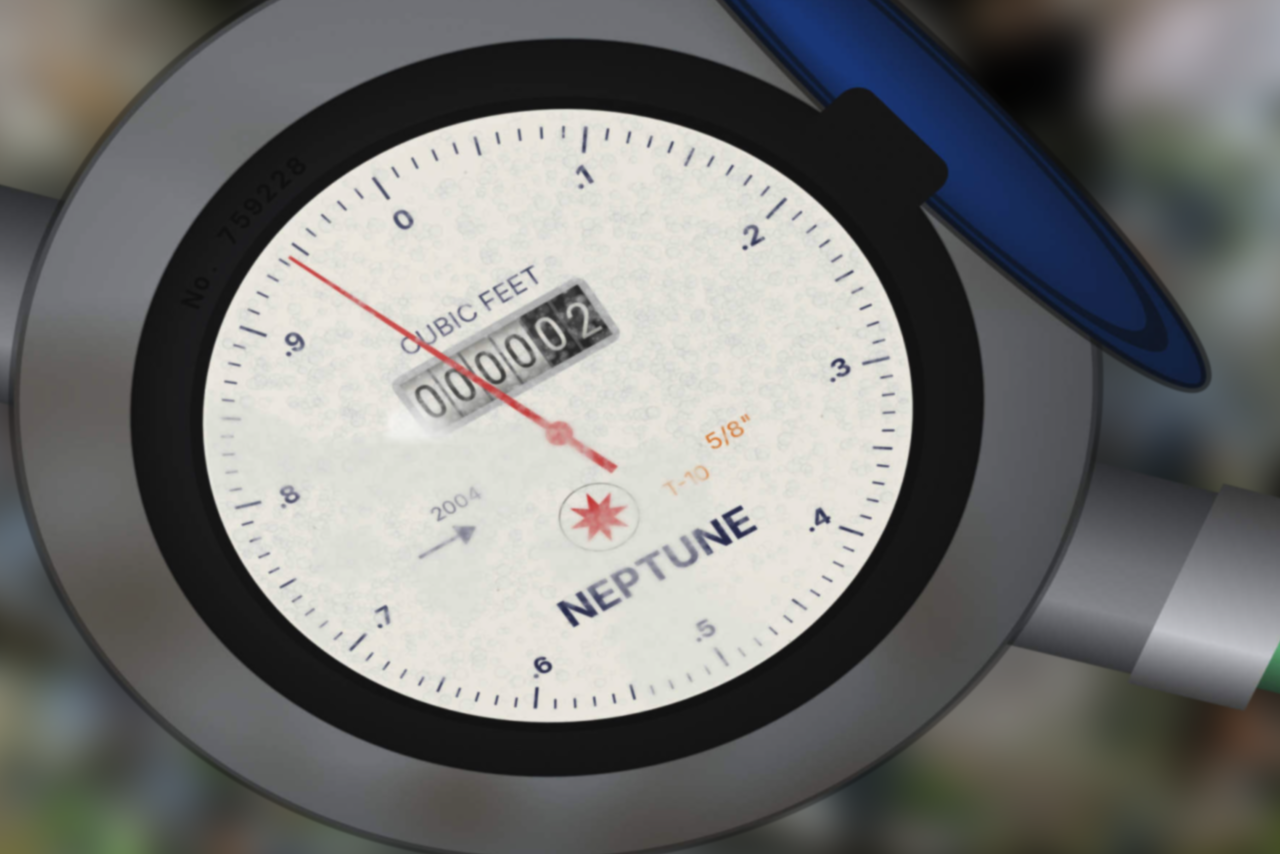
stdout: 1.94 ft³
